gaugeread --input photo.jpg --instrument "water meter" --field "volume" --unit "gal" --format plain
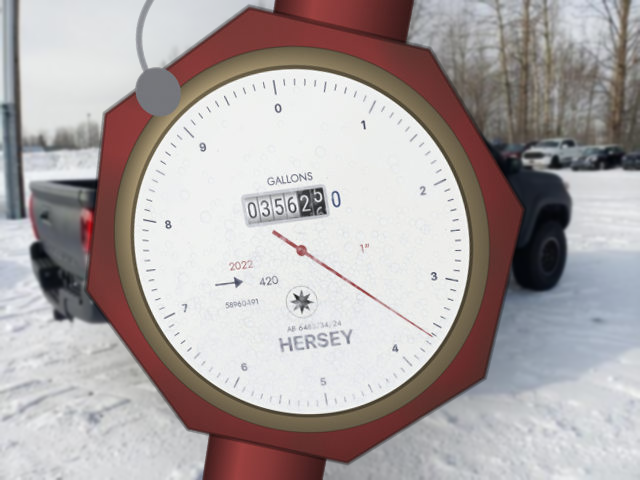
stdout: 356253.6 gal
